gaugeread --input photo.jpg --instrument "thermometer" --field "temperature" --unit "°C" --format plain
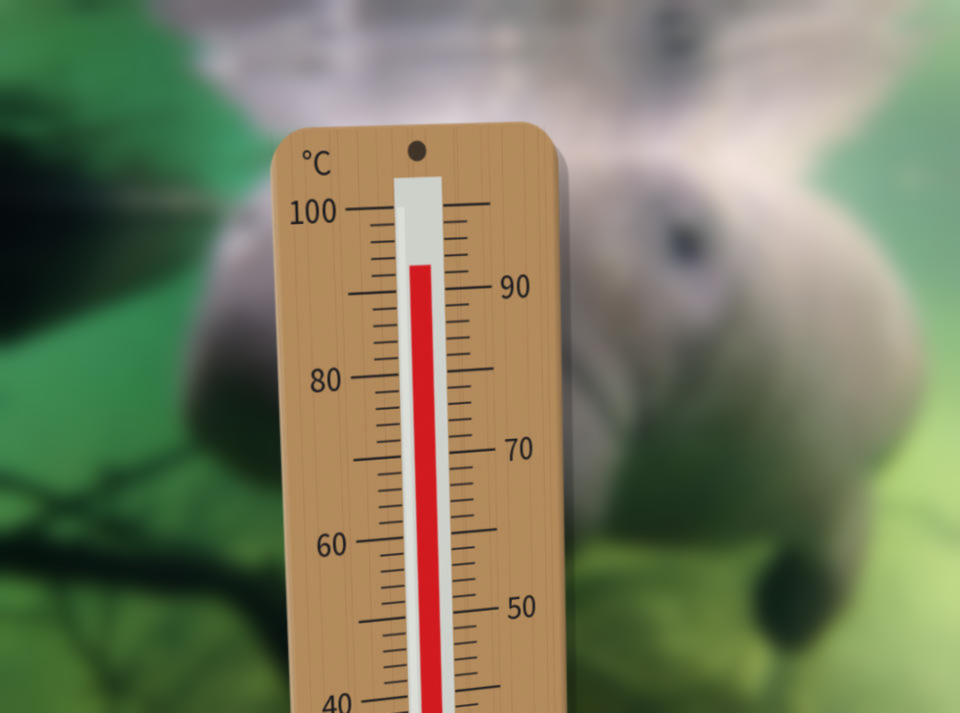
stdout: 93 °C
